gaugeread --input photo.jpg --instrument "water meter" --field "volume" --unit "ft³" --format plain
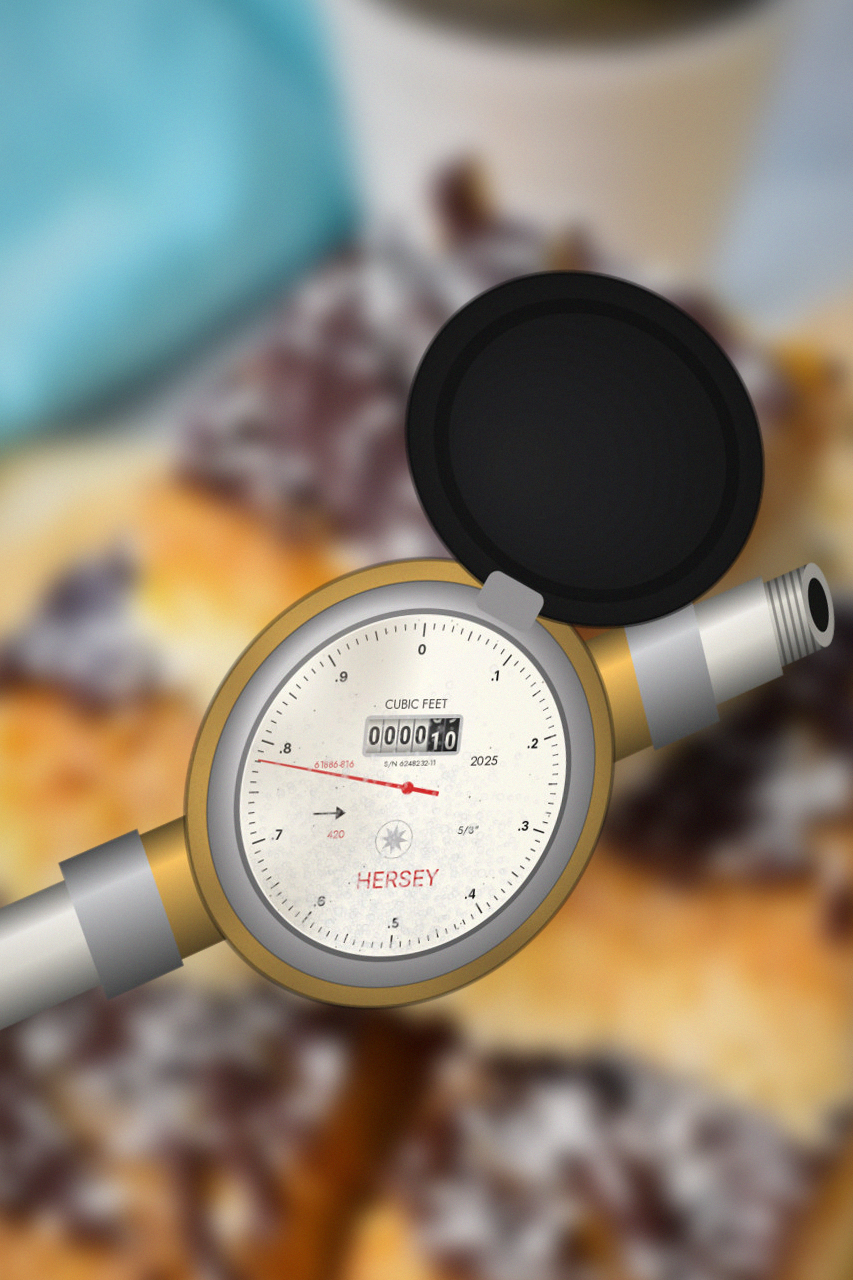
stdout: 9.78 ft³
